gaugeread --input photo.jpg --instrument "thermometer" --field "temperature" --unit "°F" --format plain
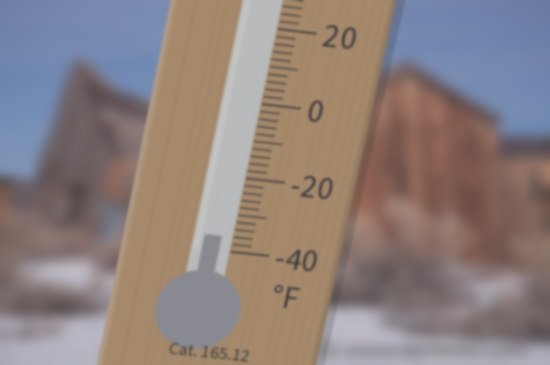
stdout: -36 °F
